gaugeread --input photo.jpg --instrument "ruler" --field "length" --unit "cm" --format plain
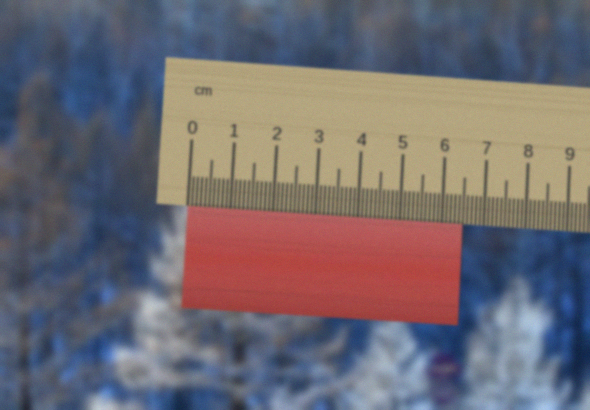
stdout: 6.5 cm
